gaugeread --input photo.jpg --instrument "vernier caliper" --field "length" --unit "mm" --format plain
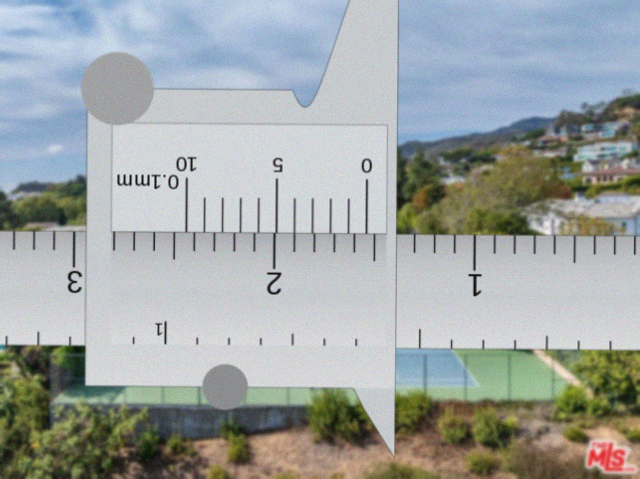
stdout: 15.4 mm
